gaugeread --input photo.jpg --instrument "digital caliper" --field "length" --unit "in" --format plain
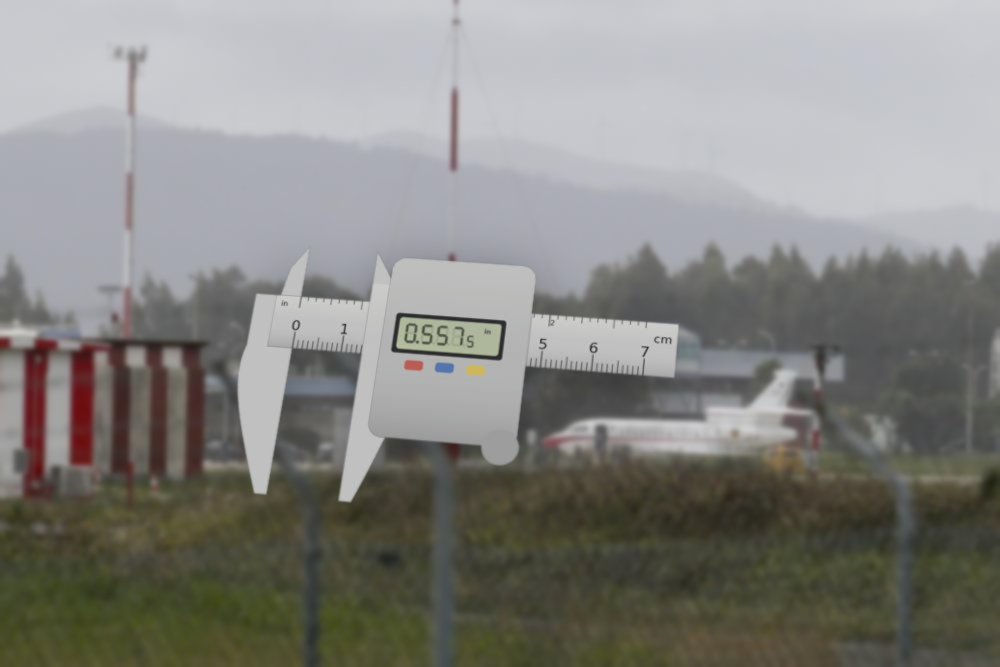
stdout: 0.5575 in
